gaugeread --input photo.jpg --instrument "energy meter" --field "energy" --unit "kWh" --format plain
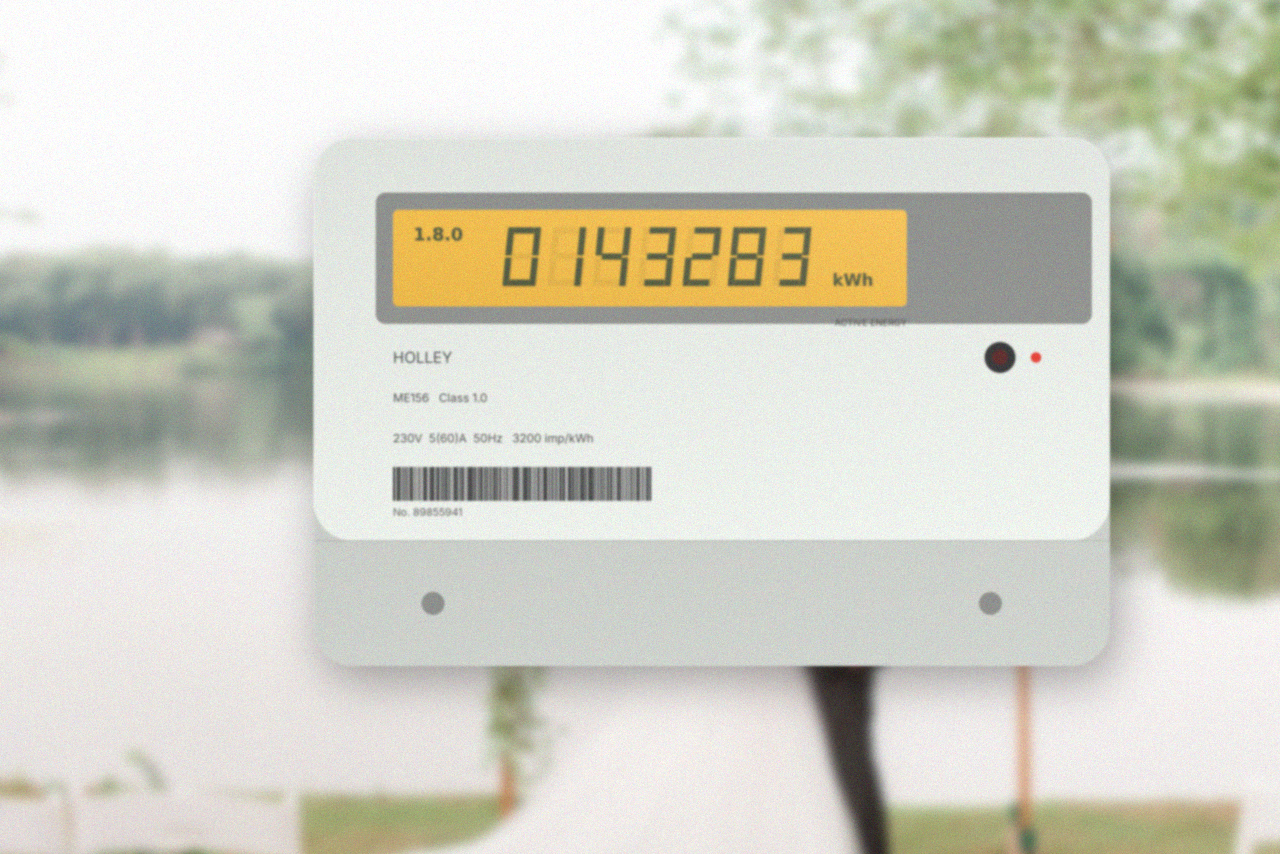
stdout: 143283 kWh
